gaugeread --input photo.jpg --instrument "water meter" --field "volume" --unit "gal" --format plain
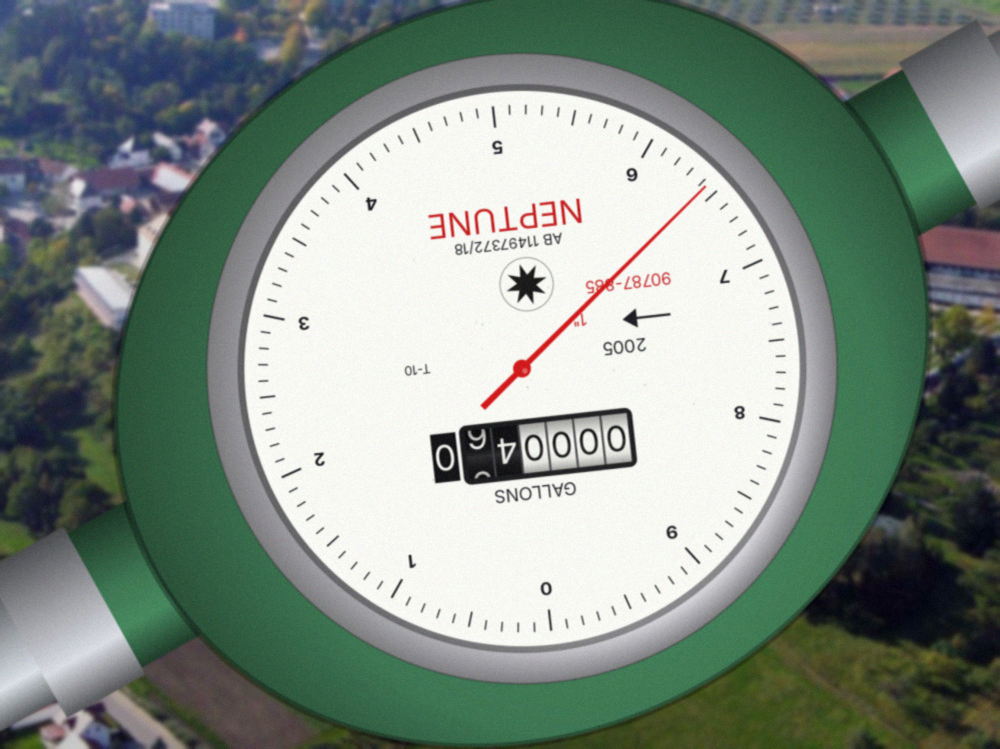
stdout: 456.4 gal
